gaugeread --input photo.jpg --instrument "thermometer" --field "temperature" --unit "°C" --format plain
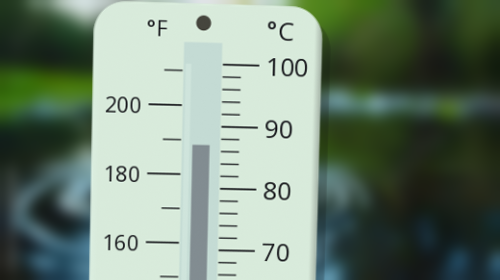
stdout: 87 °C
